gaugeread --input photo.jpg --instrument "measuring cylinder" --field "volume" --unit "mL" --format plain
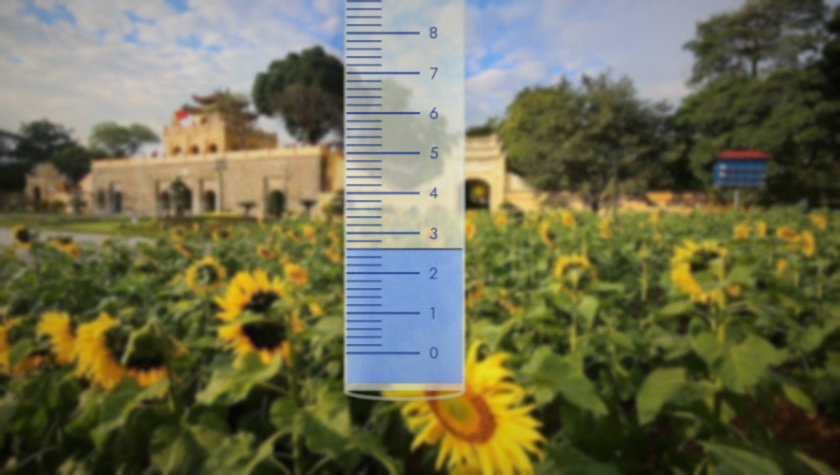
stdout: 2.6 mL
